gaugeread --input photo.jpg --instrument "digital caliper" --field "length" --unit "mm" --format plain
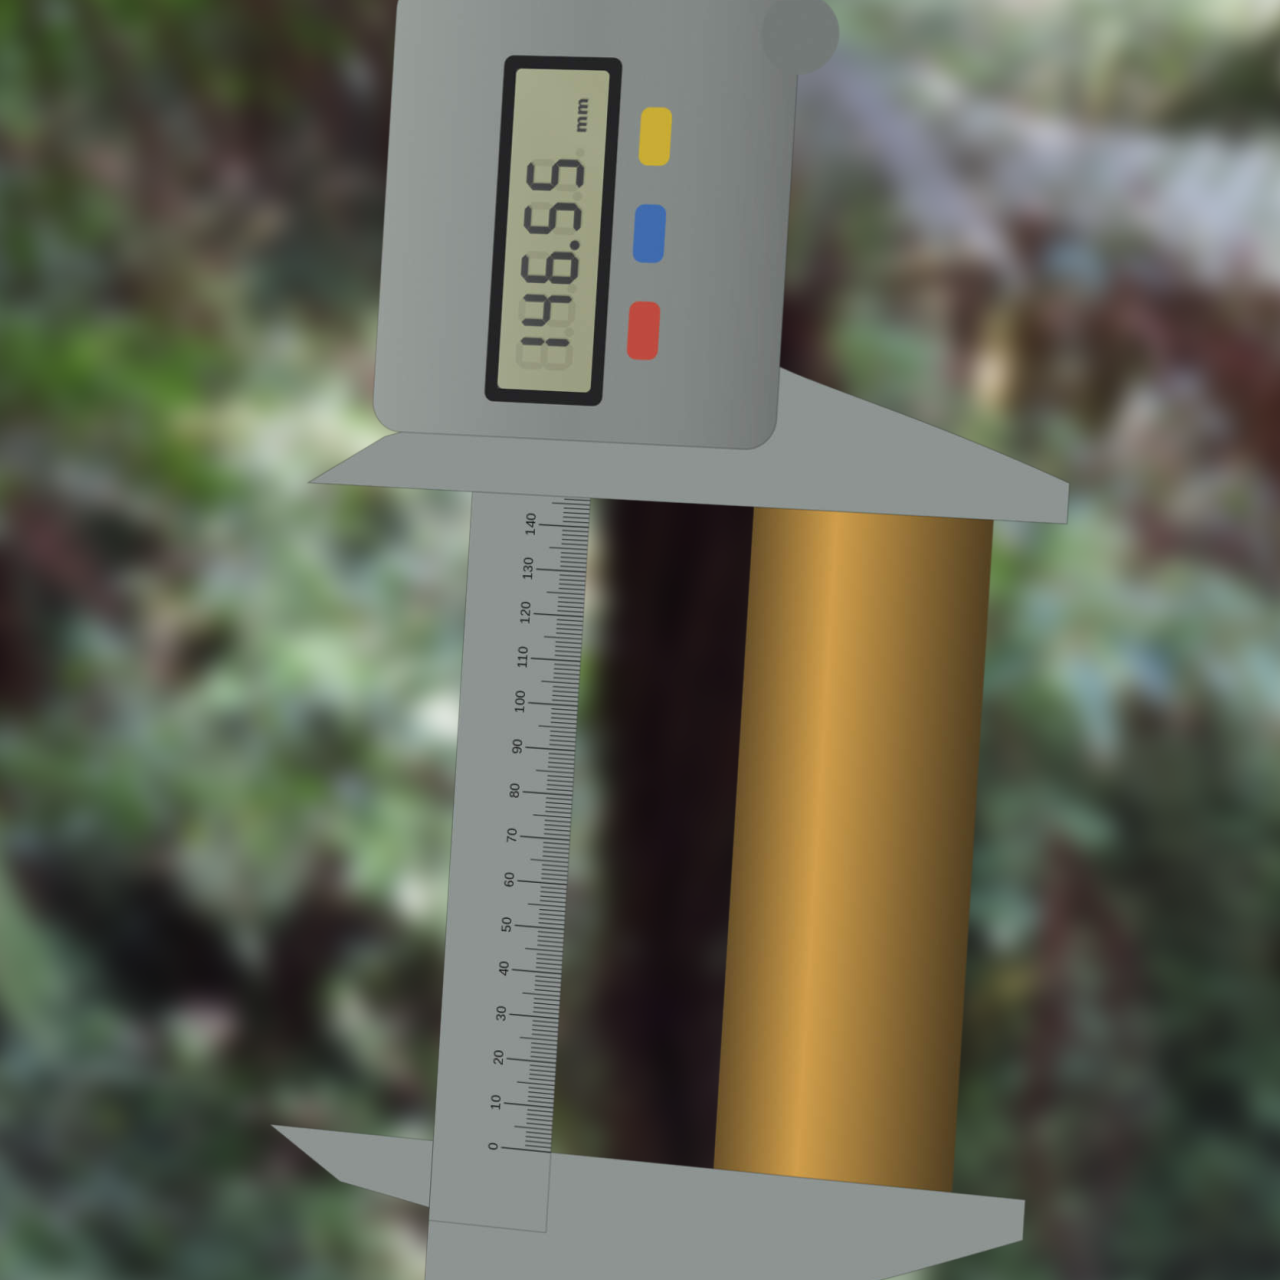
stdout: 146.55 mm
